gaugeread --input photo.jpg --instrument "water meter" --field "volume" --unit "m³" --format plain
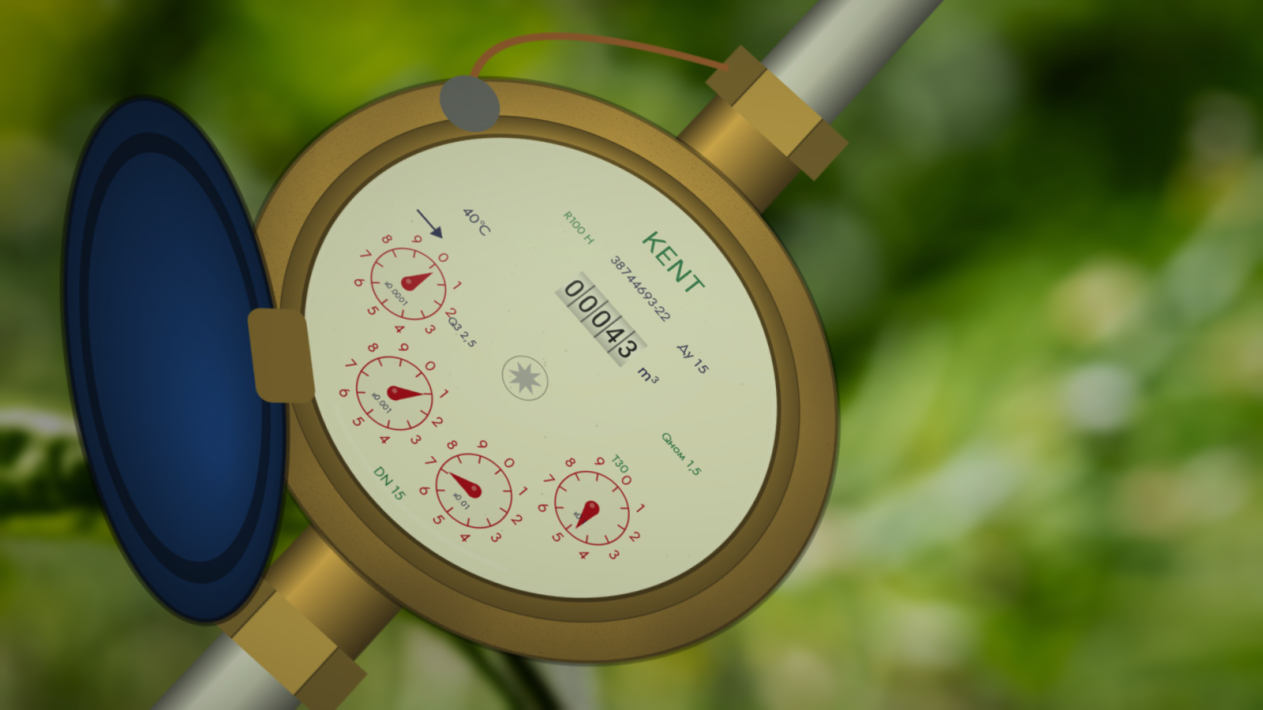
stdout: 43.4710 m³
